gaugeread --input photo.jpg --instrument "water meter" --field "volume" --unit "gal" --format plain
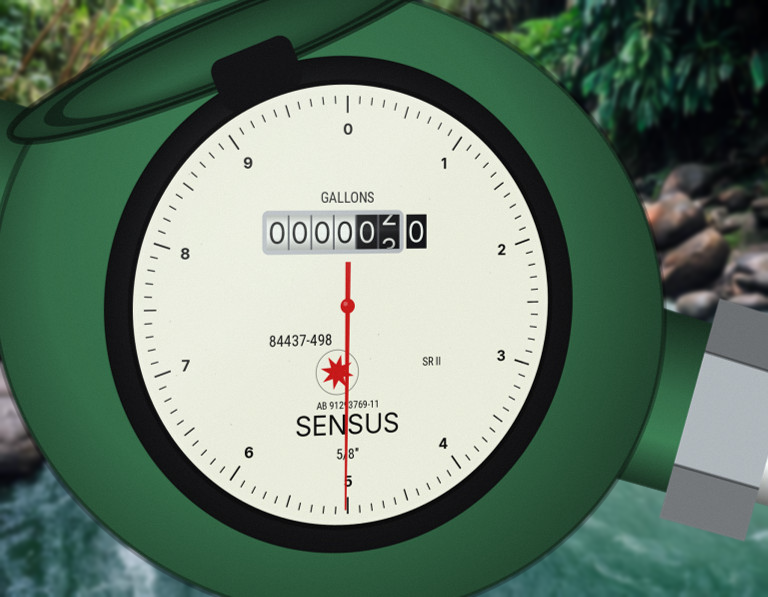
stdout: 25.0 gal
